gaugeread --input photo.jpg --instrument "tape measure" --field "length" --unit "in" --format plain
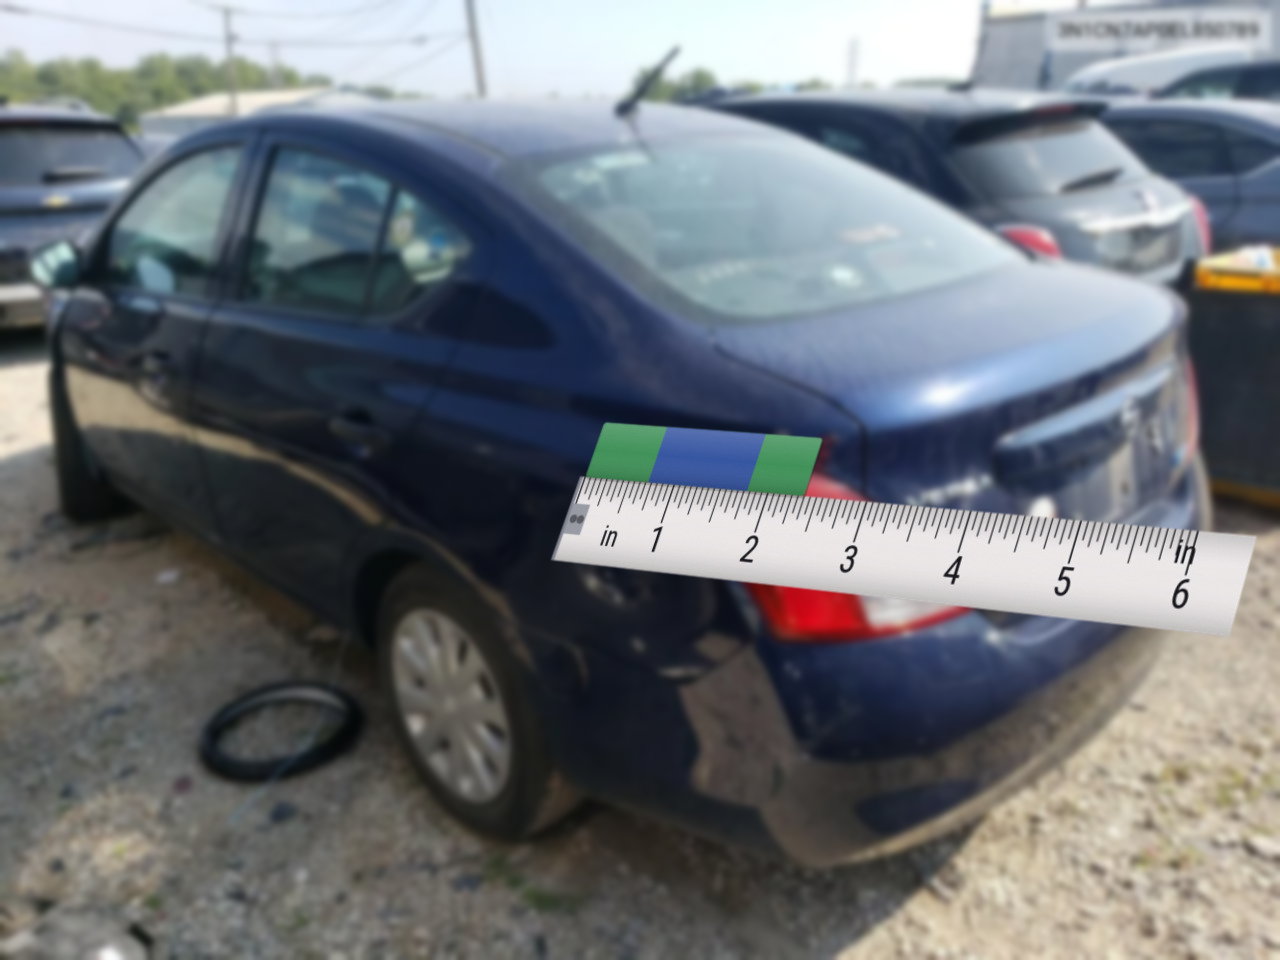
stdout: 2.375 in
